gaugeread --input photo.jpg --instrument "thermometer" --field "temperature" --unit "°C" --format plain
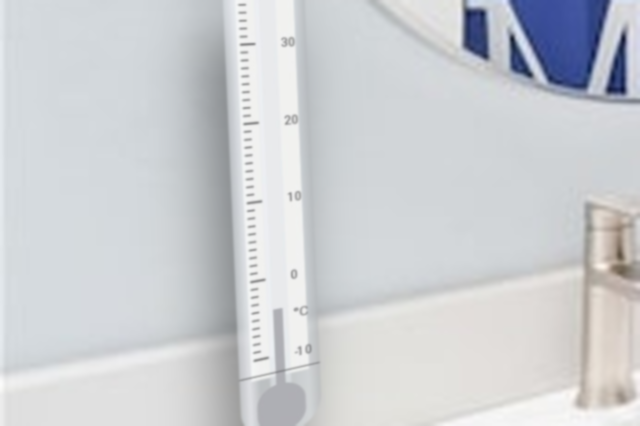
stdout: -4 °C
